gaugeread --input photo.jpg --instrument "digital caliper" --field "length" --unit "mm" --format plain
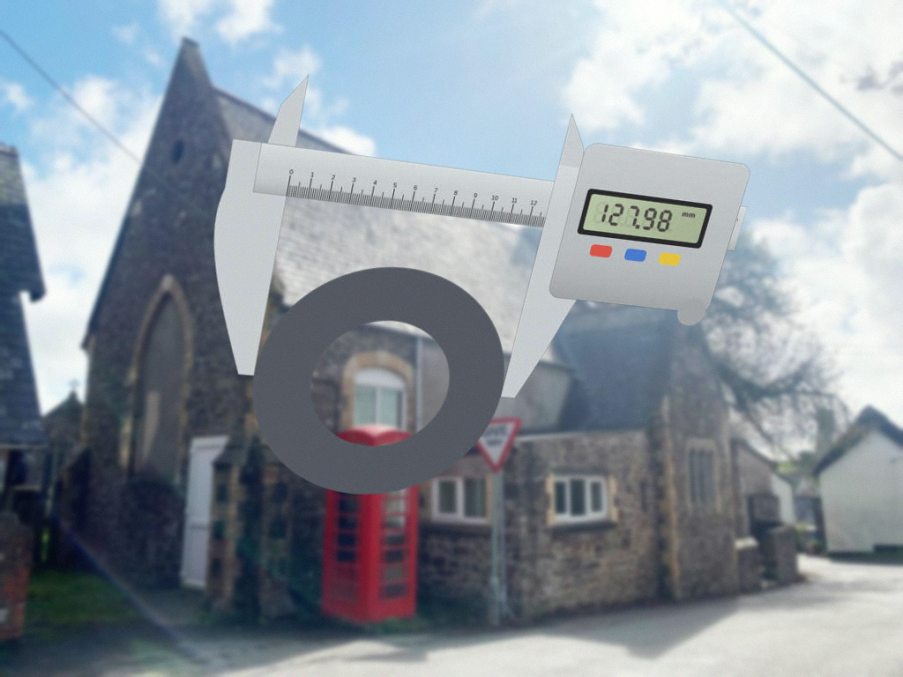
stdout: 127.98 mm
